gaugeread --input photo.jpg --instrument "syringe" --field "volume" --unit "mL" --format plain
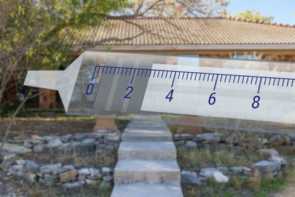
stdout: 0.4 mL
